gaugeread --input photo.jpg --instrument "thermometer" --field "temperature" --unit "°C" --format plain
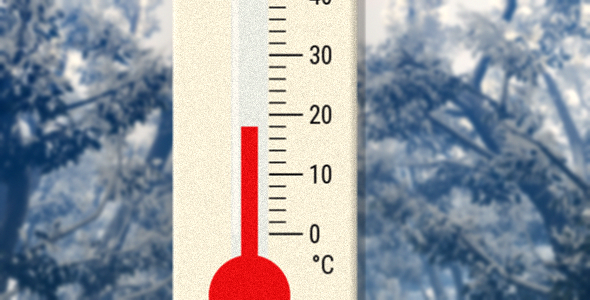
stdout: 18 °C
